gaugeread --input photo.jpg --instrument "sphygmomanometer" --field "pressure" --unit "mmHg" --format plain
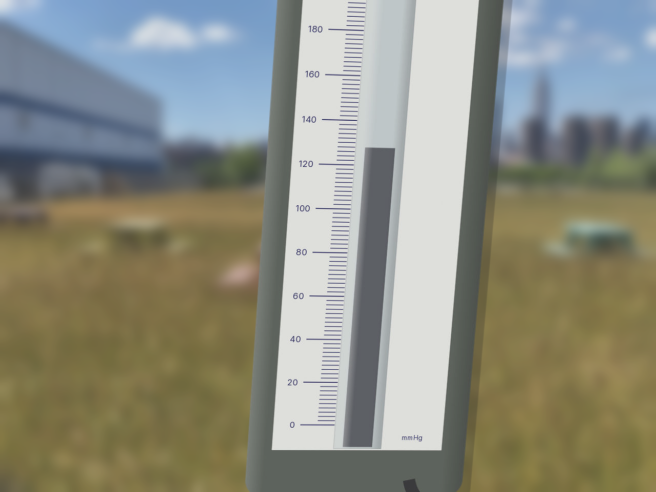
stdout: 128 mmHg
